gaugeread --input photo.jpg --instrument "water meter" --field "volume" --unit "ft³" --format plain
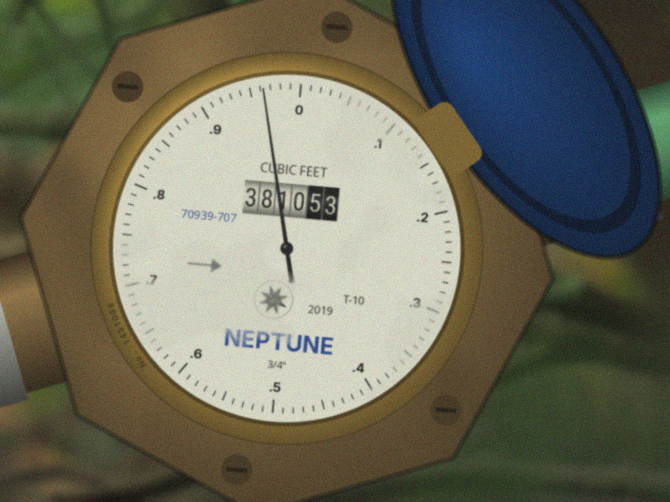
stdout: 381052.96 ft³
